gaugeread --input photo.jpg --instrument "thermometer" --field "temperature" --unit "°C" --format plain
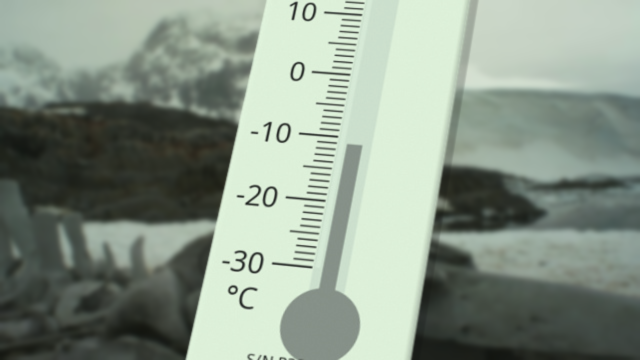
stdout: -11 °C
